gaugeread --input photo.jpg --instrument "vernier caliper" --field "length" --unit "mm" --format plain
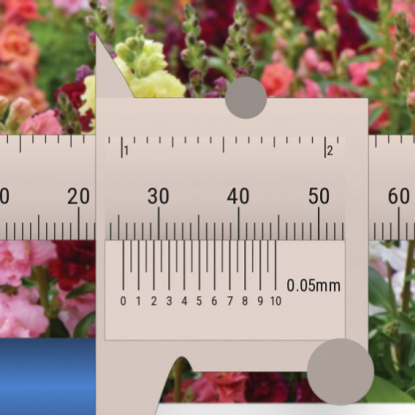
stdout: 25.6 mm
